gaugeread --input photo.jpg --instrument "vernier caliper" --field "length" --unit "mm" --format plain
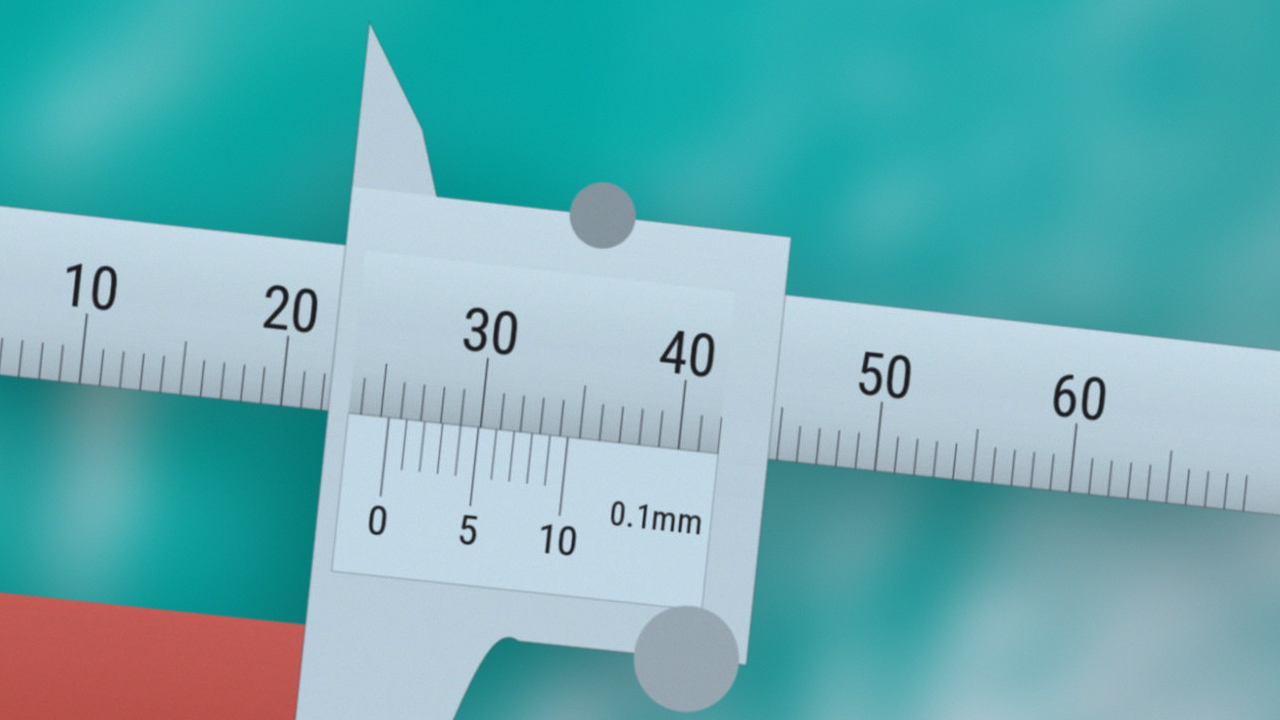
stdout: 25.4 mm
